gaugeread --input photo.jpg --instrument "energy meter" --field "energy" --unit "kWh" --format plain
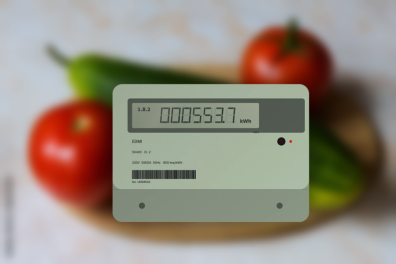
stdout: 553.7 kWh
